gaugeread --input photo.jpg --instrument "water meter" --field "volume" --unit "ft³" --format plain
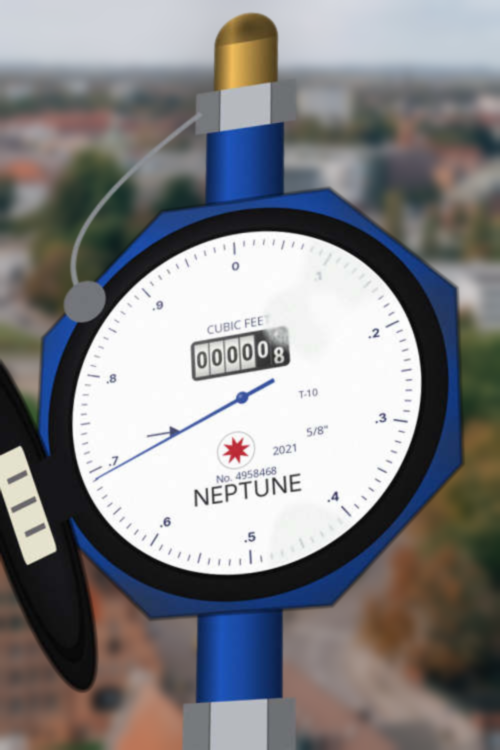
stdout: 7.69 ft³
